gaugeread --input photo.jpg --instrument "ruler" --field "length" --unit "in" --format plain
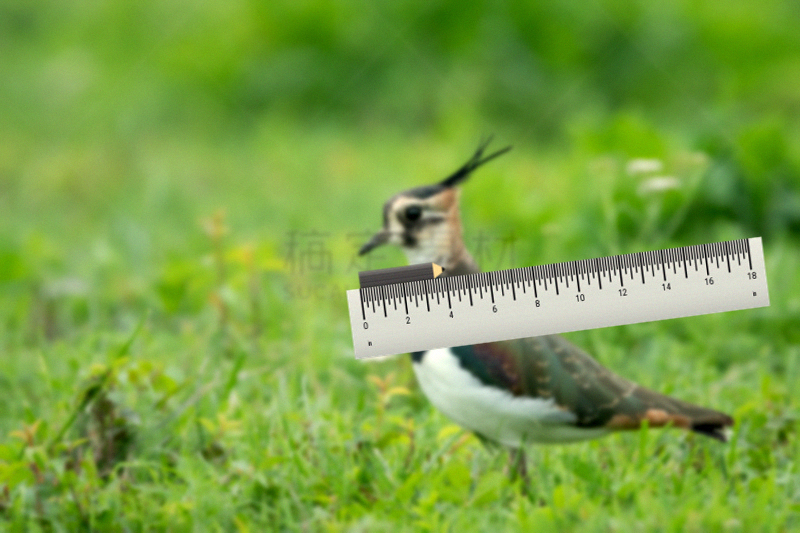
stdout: 4 in
